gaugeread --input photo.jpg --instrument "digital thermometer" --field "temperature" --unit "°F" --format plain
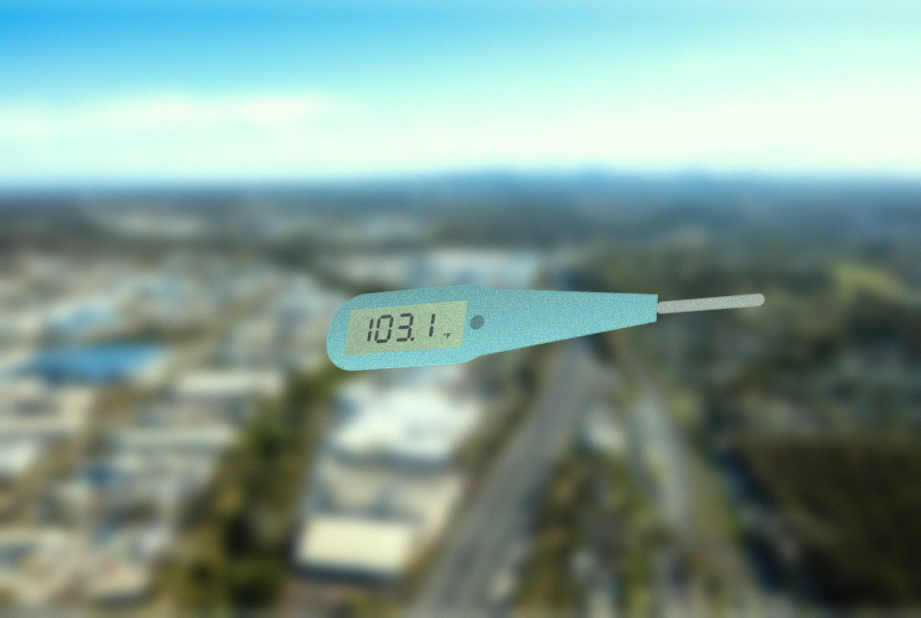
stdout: 103.1 °F
